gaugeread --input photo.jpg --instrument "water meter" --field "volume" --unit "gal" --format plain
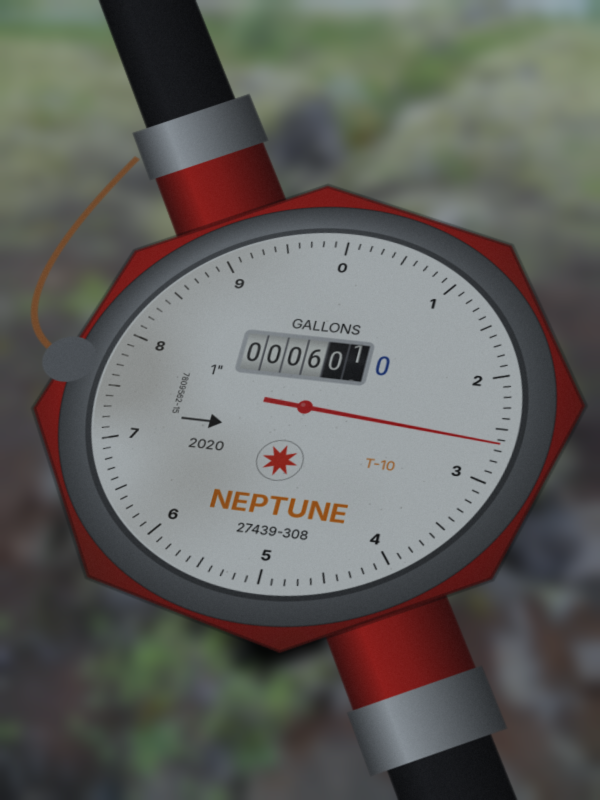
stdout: 6012.6 gal
